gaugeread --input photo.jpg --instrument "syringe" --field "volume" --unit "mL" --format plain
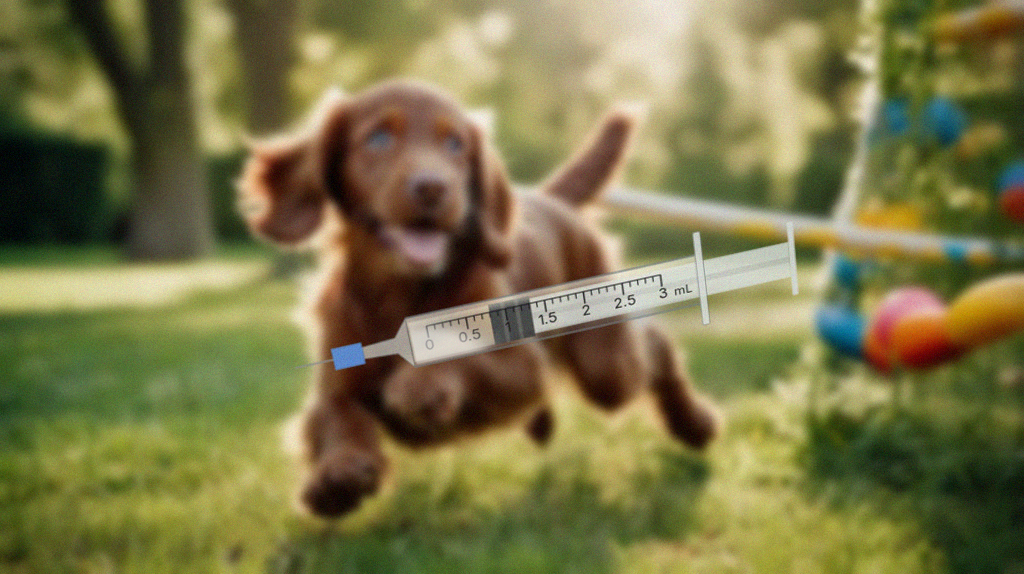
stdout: 0.8 mL
